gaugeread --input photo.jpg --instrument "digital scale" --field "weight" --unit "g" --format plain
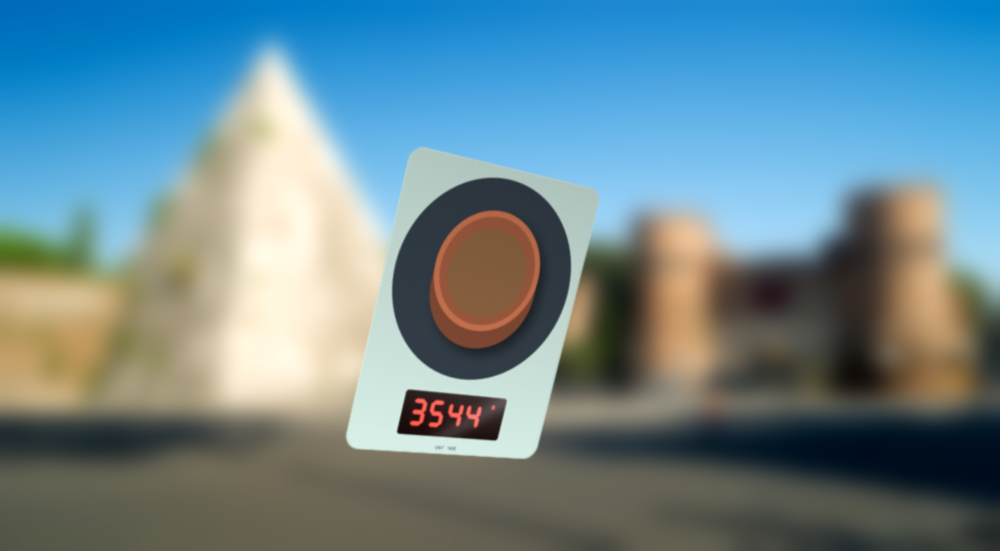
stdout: 3544 g
